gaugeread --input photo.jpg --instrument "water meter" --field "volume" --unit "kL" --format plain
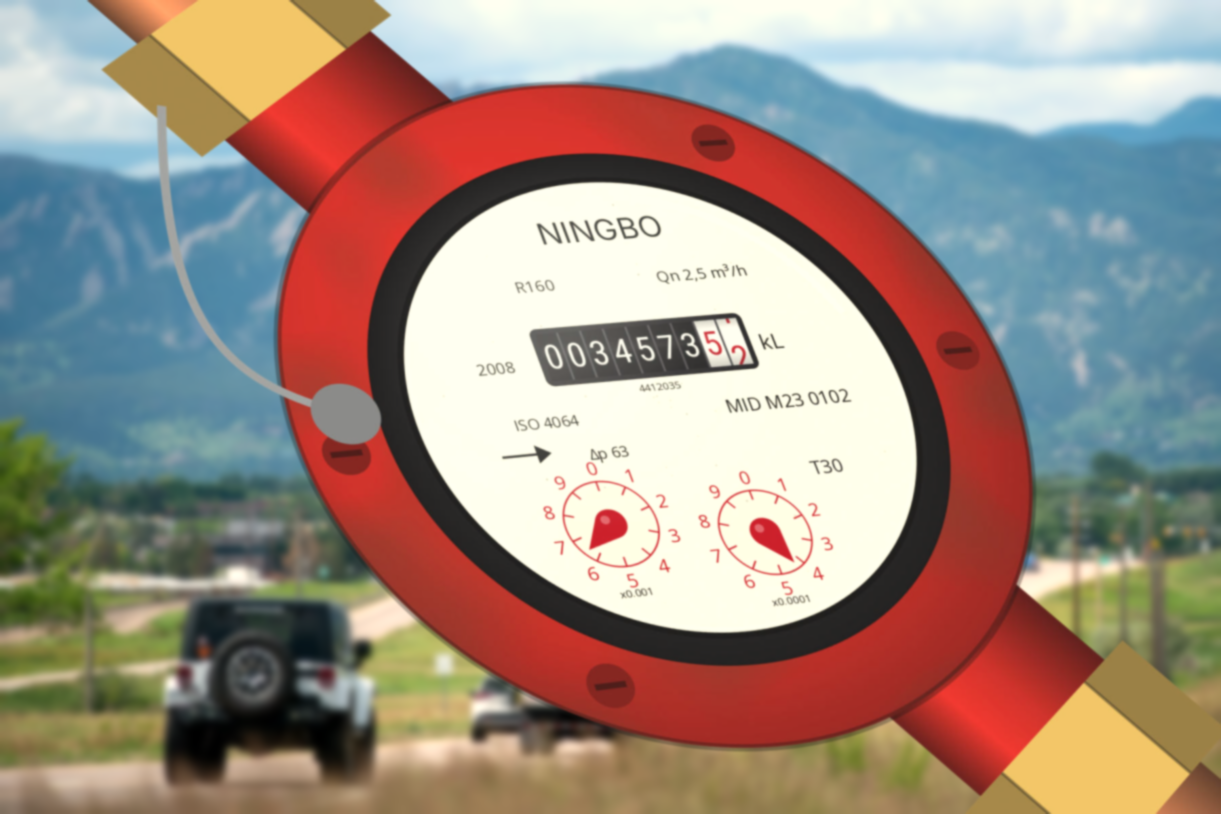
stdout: 34573.5164 kL
